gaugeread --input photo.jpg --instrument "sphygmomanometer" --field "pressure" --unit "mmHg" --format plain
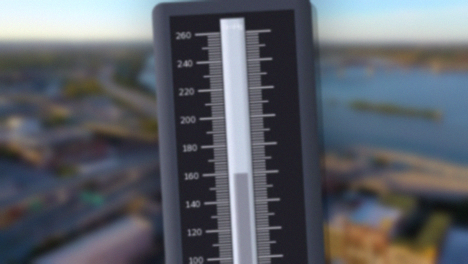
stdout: 160 mmHg
